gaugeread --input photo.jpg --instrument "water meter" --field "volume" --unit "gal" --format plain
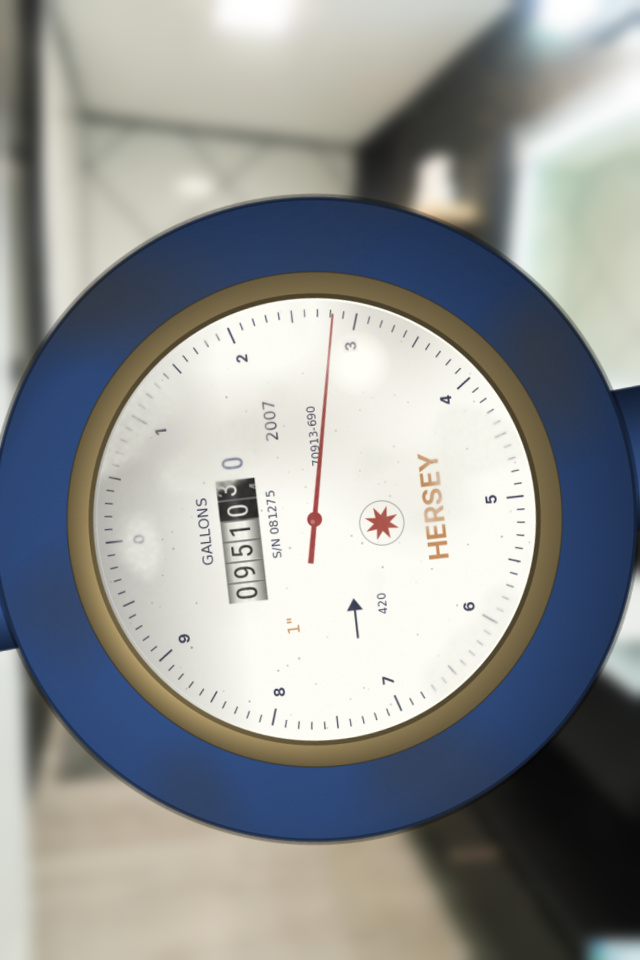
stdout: 951032.8 gal
